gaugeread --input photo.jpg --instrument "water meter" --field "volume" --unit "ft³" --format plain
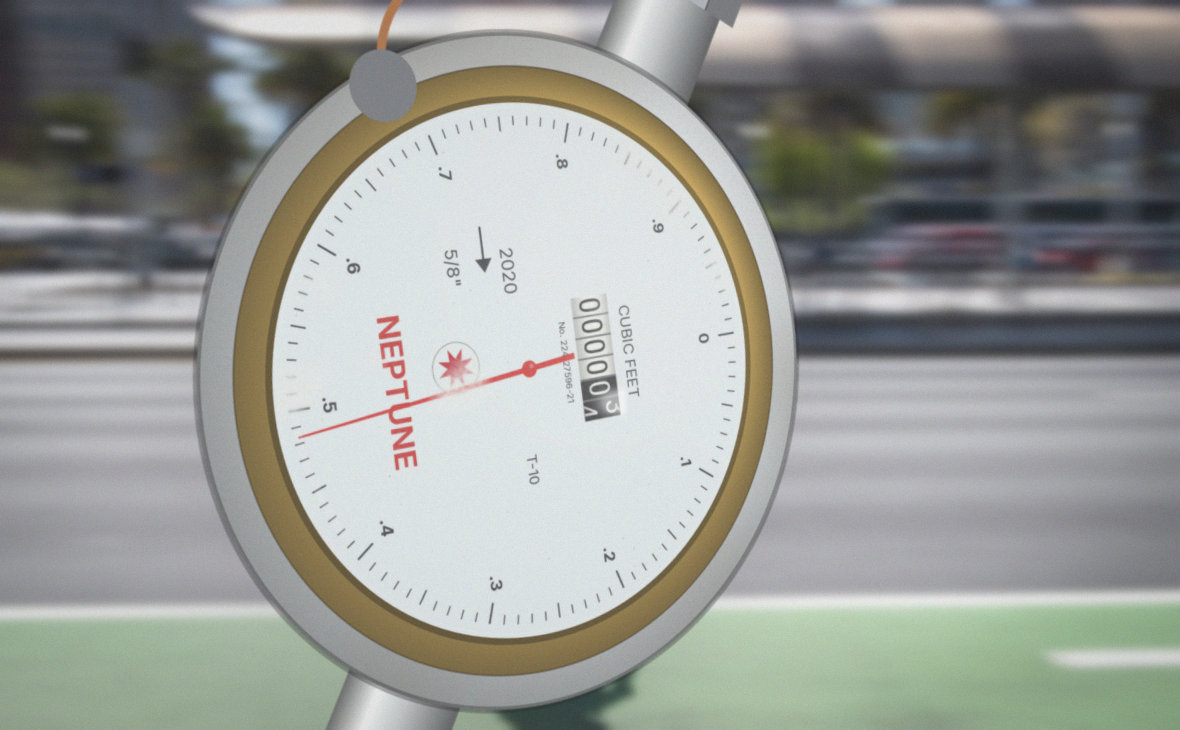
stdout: 3.48 ft³
